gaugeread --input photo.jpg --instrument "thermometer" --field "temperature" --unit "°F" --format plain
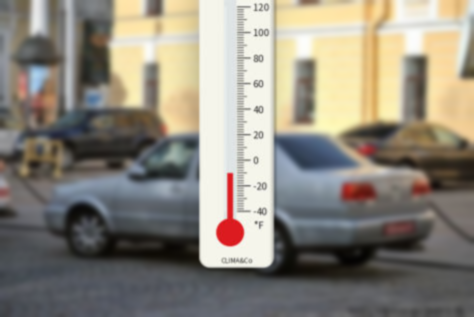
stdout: -10 °F
